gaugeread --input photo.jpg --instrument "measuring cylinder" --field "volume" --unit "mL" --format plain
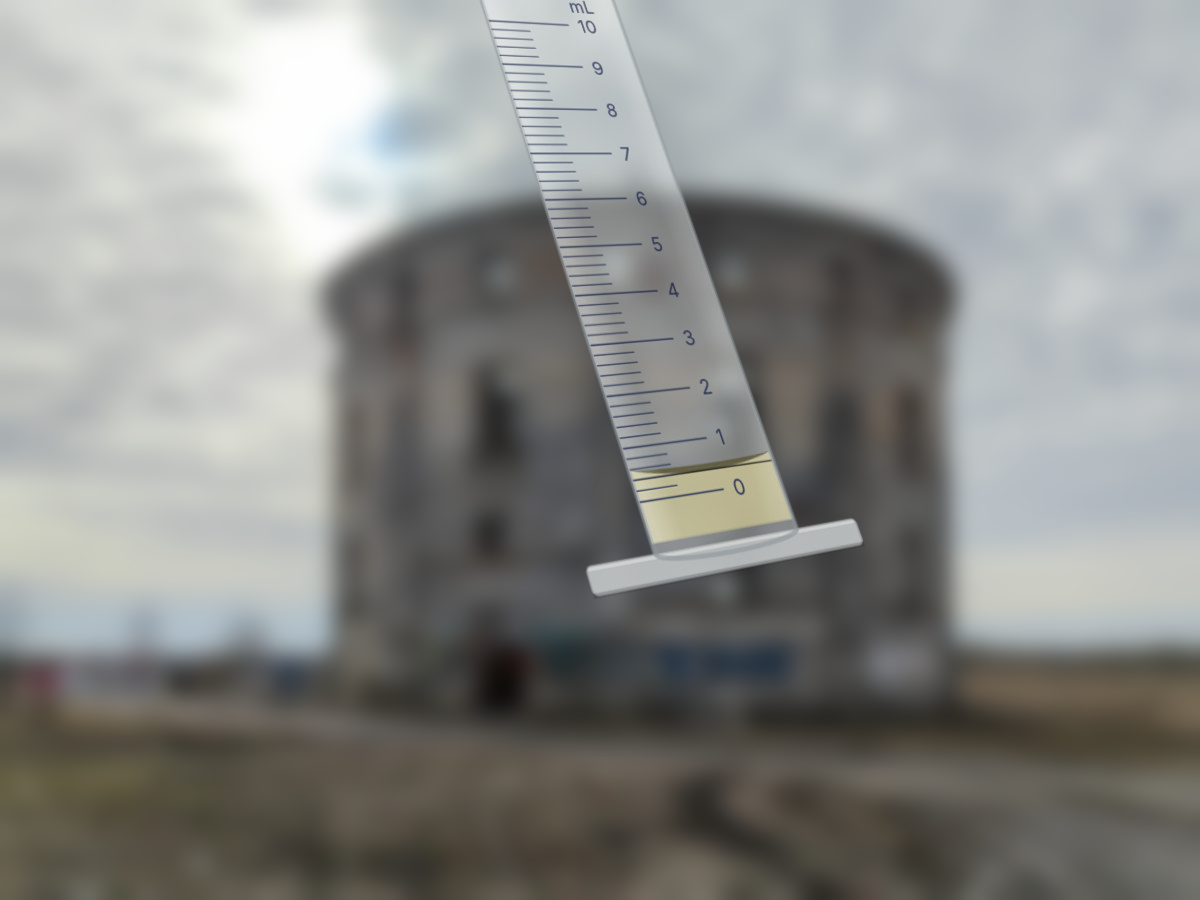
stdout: 0.4 mL
